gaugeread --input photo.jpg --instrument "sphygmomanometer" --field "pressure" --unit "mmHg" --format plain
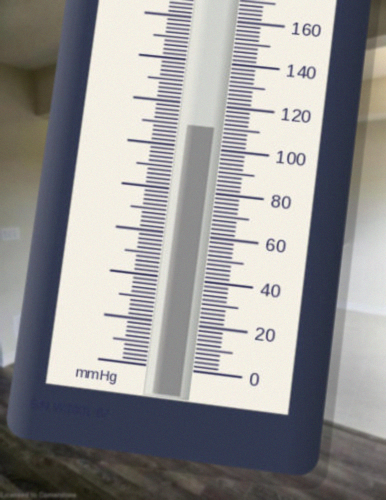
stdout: 110 mmHg
